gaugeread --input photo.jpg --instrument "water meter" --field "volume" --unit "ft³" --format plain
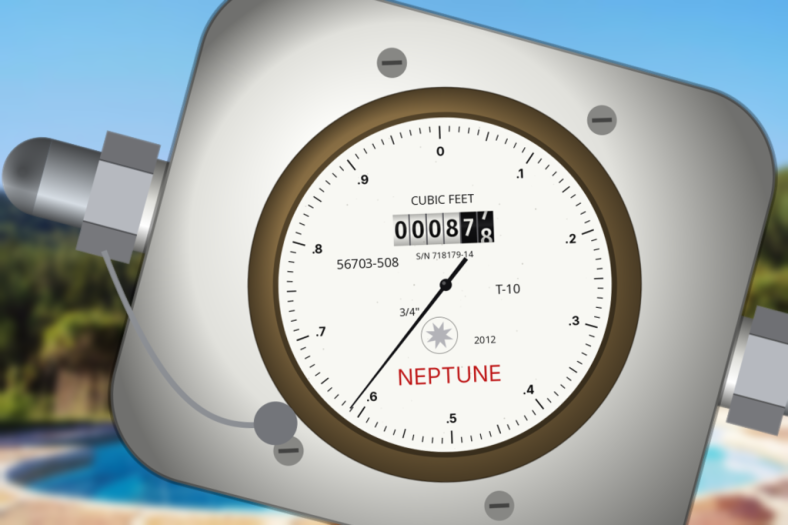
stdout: 877.61 ft³
